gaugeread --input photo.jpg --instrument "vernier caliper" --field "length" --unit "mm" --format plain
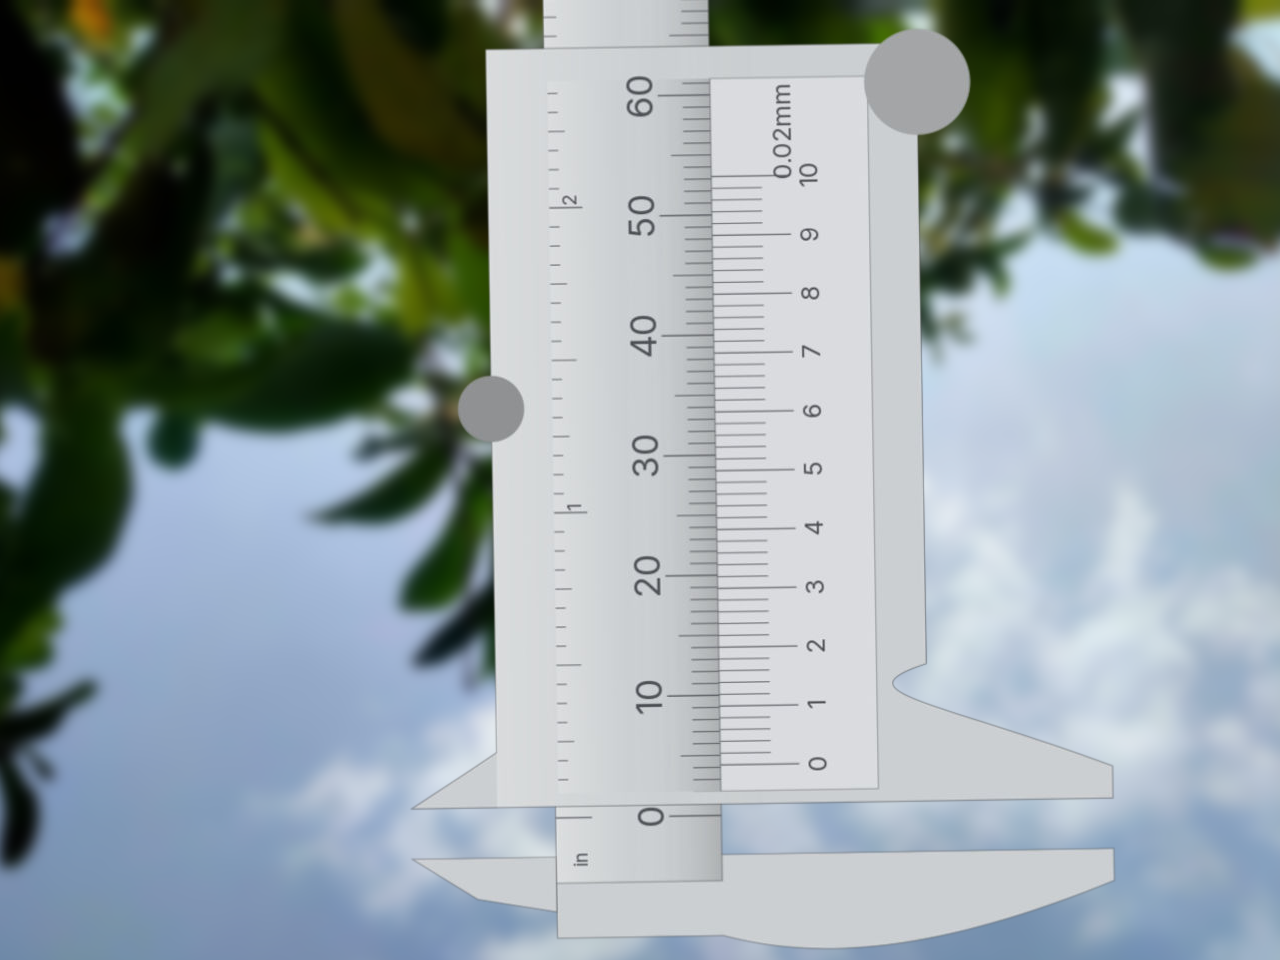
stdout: 4.2 mm
